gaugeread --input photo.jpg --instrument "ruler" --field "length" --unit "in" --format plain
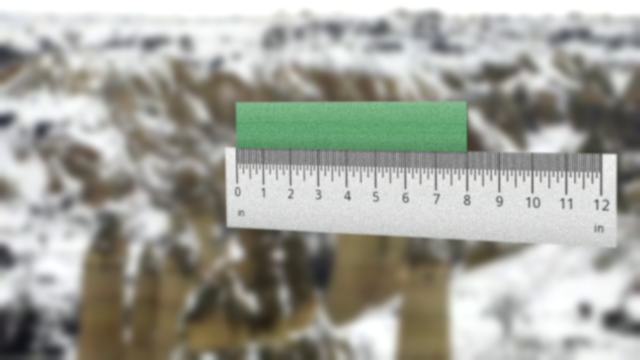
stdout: 8 in
